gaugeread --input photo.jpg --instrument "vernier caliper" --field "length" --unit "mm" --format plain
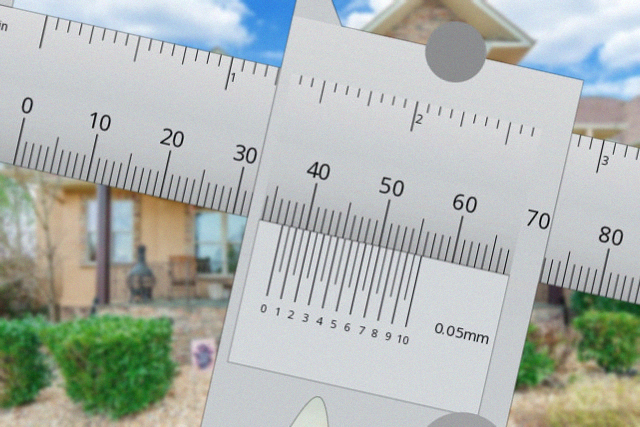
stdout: 36.8 mm
